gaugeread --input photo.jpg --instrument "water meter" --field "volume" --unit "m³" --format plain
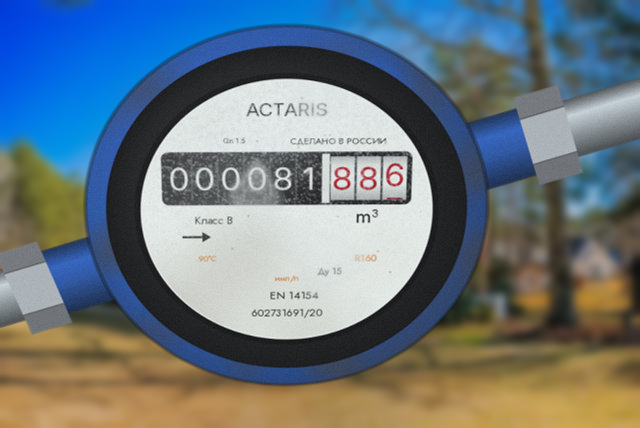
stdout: 81.886 m³
